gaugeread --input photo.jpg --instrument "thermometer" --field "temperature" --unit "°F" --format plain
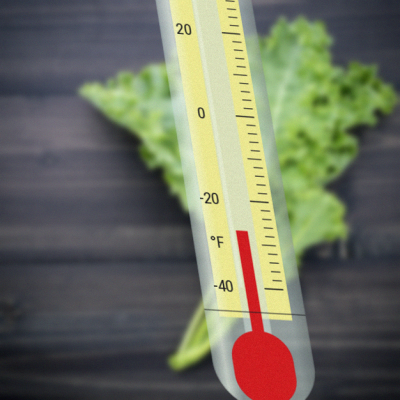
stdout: -27 °F
